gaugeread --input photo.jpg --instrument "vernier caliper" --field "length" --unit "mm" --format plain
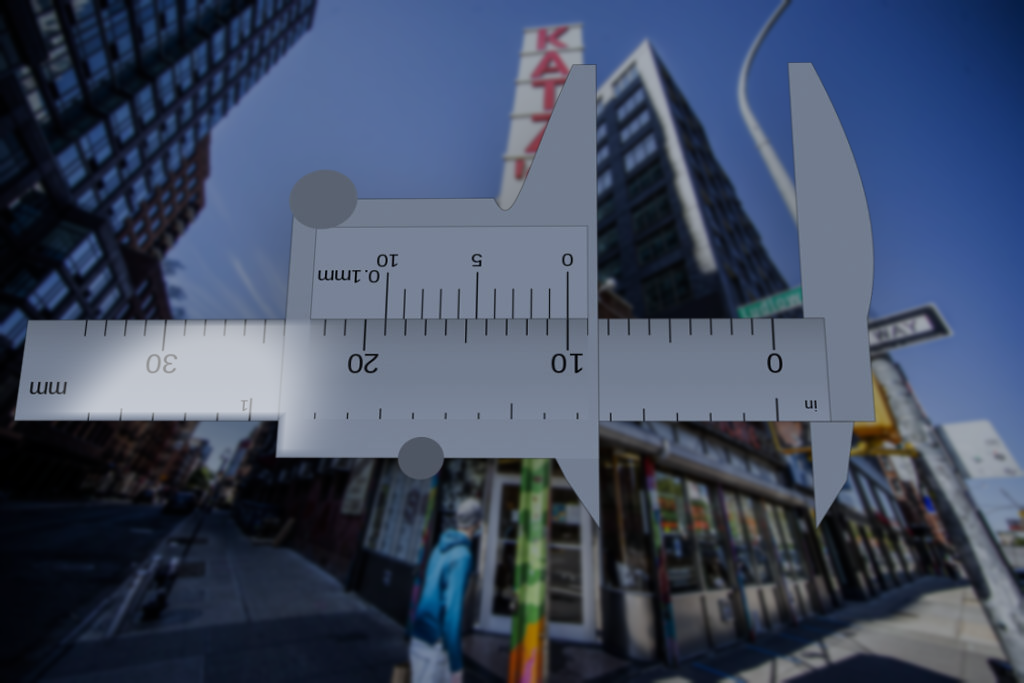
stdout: 10.0 mm
